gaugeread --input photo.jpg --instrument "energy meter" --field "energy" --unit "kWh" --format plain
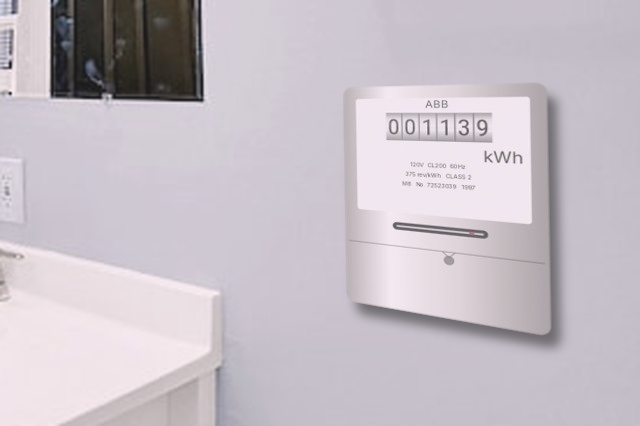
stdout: 1139 kWh
